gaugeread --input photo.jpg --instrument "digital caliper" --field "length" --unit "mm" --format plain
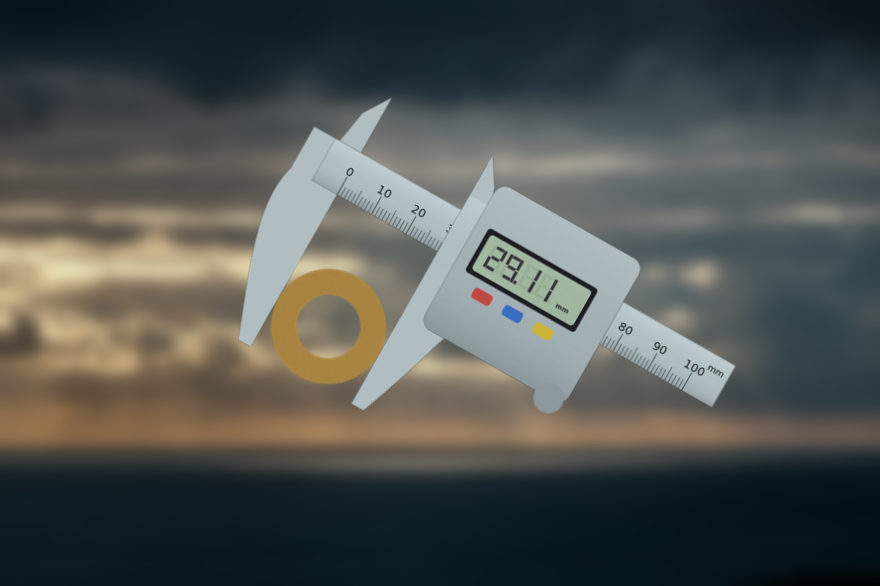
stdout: 29.11 mm
